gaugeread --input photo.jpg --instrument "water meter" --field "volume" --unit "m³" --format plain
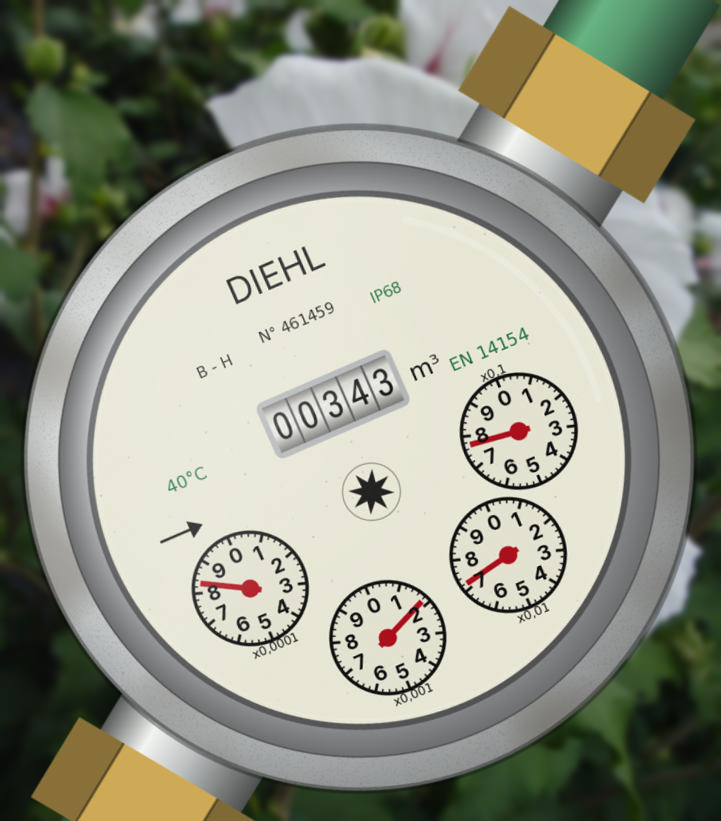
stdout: 343.7718 m³
